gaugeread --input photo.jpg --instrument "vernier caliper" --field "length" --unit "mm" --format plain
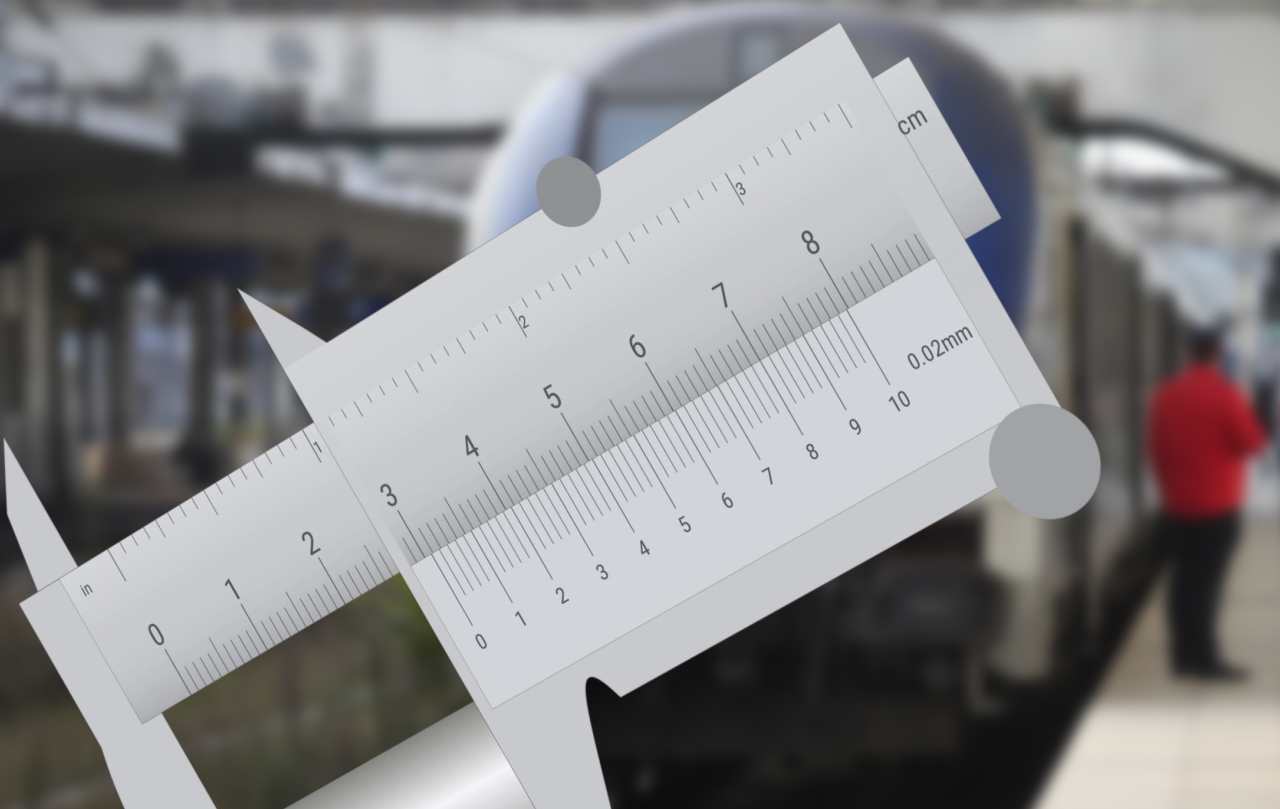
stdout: 30.8 mm
